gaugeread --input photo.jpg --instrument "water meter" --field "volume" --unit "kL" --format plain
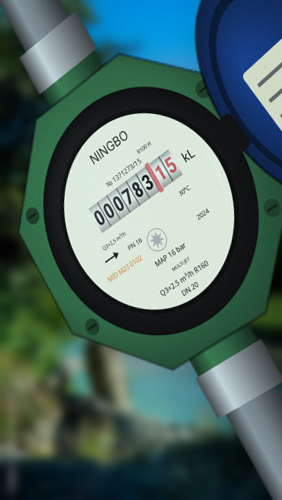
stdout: 783.15 kL
